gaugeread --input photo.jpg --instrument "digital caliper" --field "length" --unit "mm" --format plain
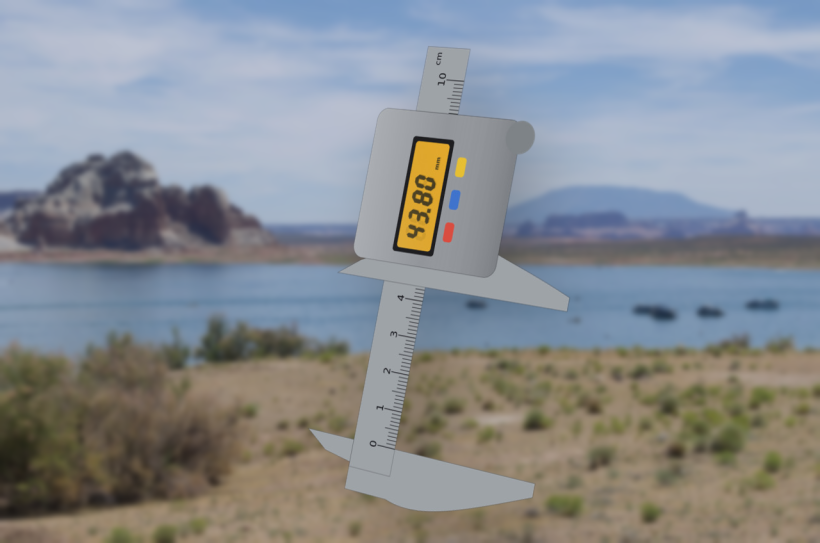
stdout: 43.80 mm
